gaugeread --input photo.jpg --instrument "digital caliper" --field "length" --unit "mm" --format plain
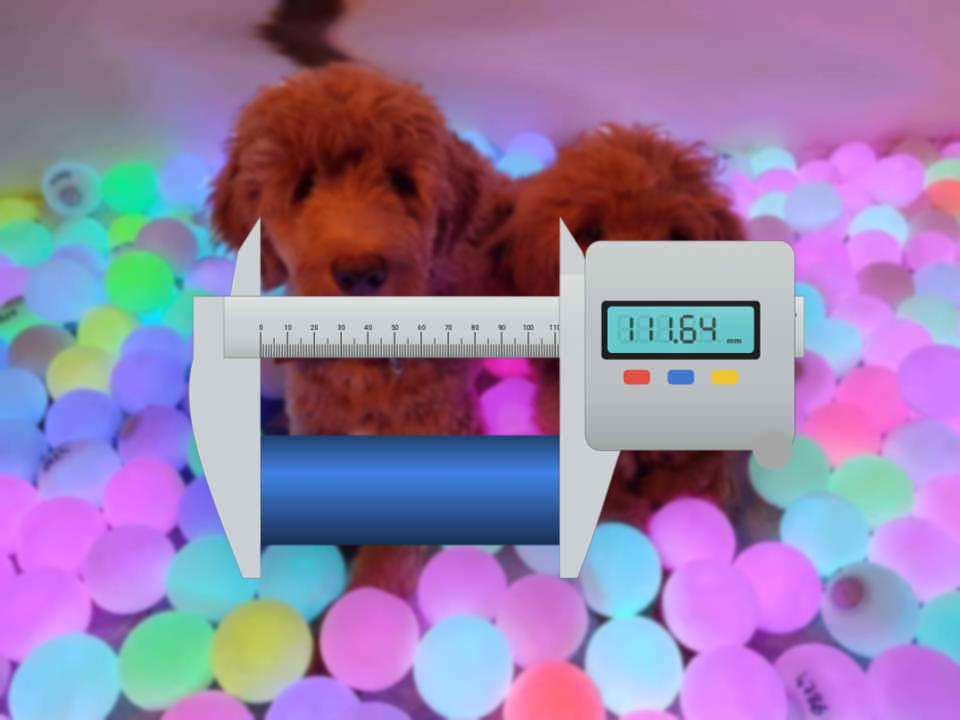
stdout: 111.64 mm
